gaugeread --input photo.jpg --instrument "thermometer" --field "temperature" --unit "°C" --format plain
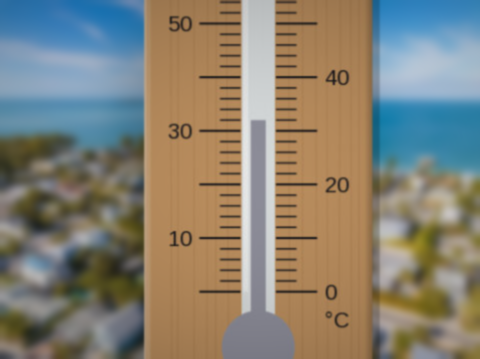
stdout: 32 °C
